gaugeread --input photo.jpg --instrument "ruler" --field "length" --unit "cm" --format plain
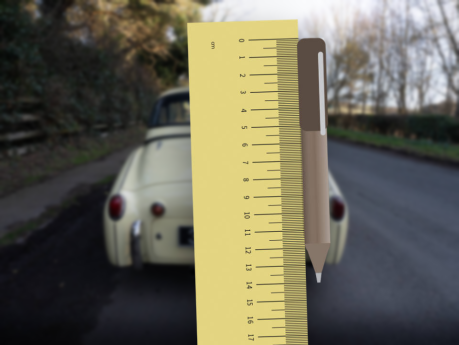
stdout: 14 cm
